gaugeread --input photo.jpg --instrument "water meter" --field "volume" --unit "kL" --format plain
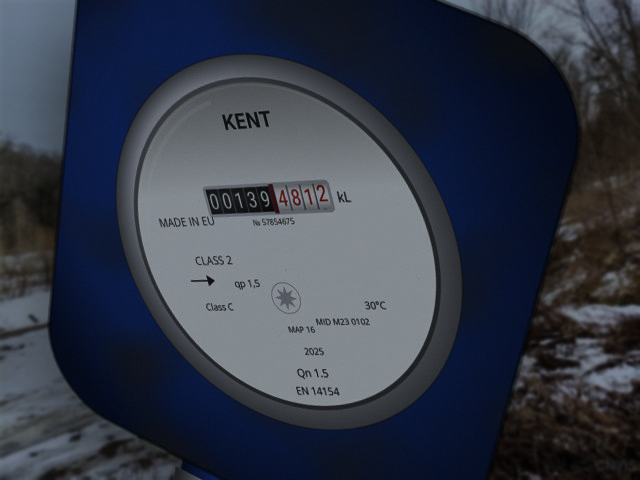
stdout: 139.4812 kL
